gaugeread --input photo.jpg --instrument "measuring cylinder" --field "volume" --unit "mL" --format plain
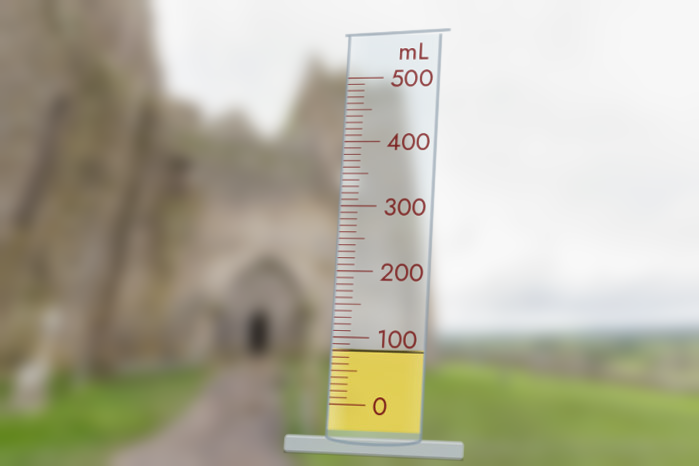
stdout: 80 mL
